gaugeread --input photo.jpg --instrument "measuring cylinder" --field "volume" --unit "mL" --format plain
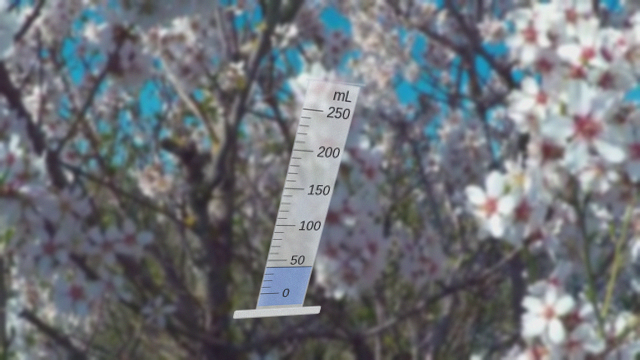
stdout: 40 mL
